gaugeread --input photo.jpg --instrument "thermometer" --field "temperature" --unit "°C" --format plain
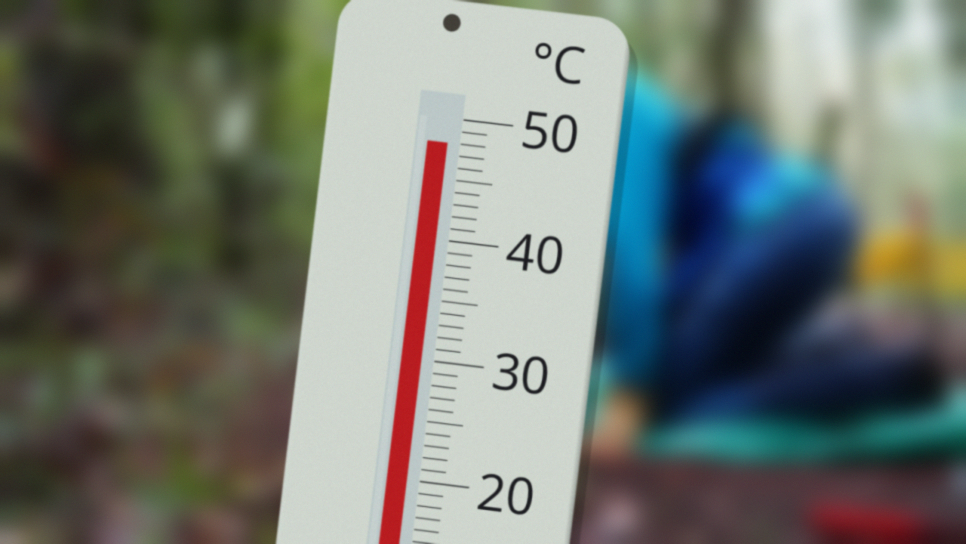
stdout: 48 °C
